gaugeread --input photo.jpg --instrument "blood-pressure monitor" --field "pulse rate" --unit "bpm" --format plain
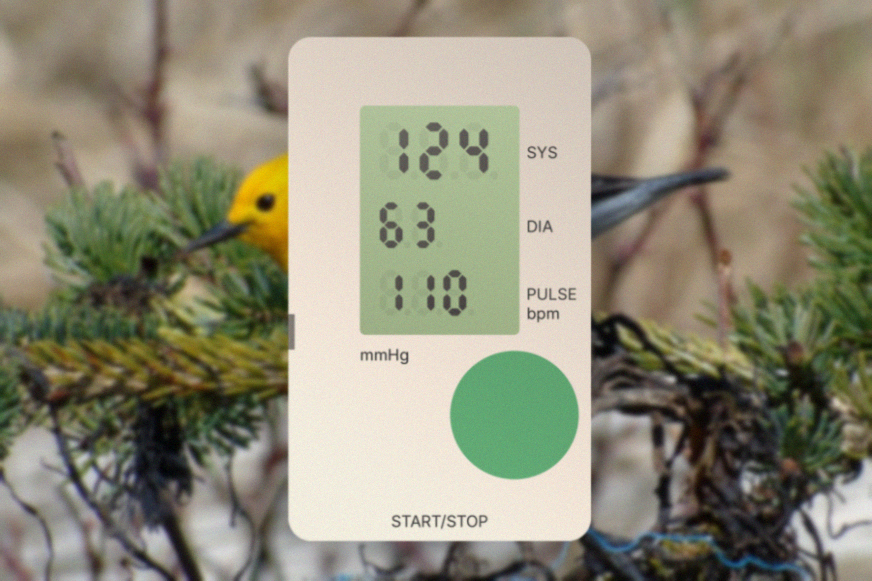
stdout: 110 bpm
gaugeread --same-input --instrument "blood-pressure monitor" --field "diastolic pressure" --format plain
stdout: 63 mmHg
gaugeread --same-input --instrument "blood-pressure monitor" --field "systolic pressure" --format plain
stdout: 124 mmHg
